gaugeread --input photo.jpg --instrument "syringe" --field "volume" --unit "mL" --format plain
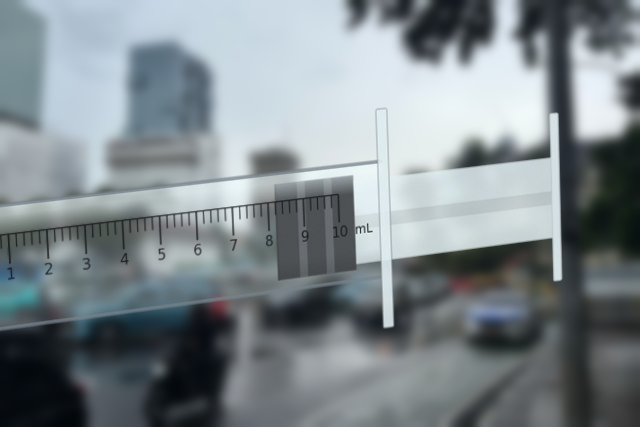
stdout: 8.2 mL
